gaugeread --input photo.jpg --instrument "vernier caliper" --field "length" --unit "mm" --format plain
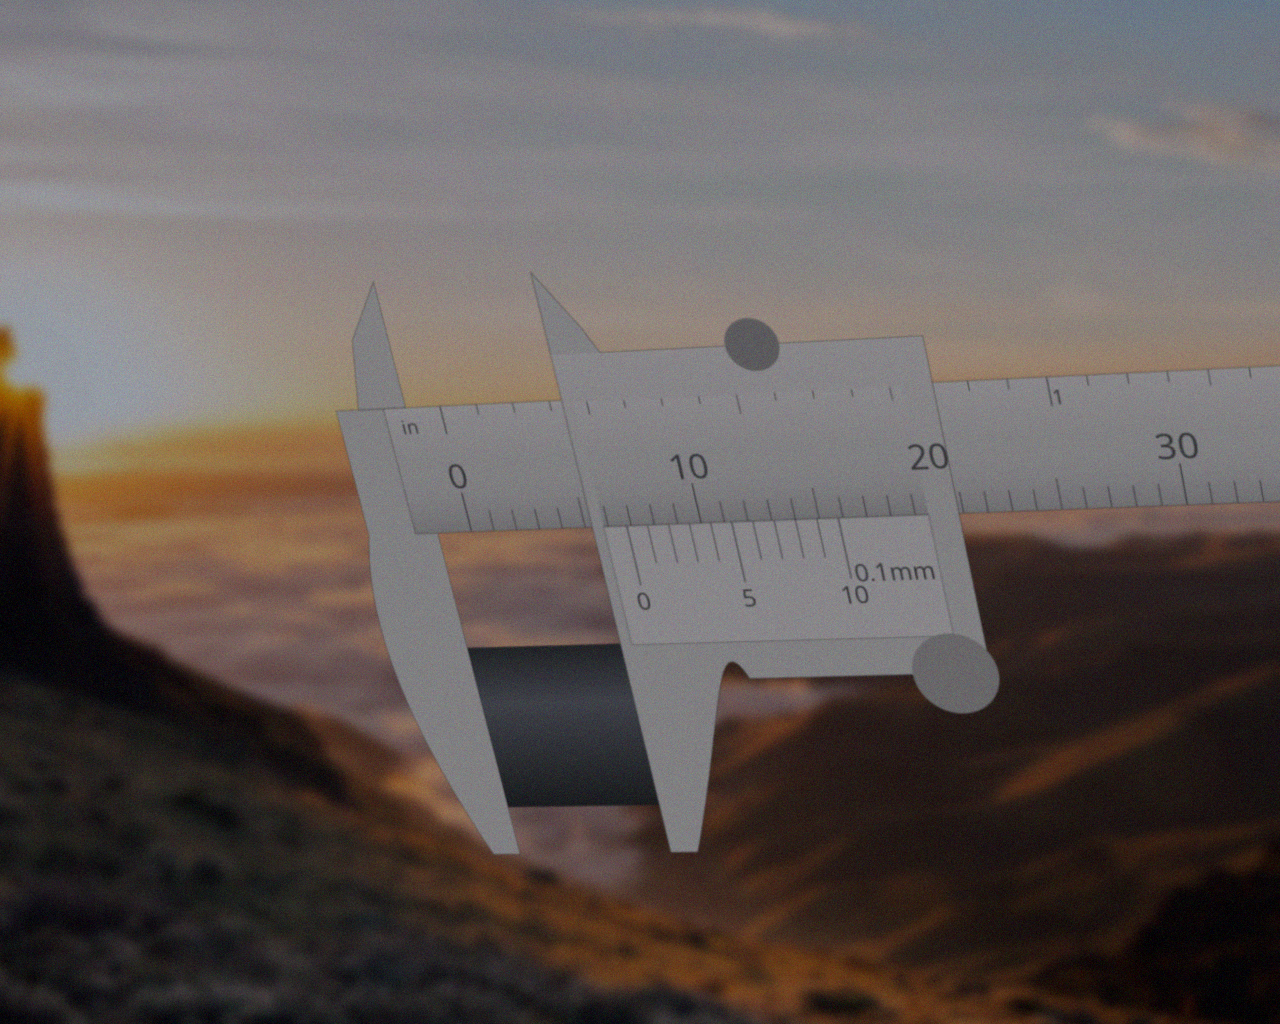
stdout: 6.8 mm
